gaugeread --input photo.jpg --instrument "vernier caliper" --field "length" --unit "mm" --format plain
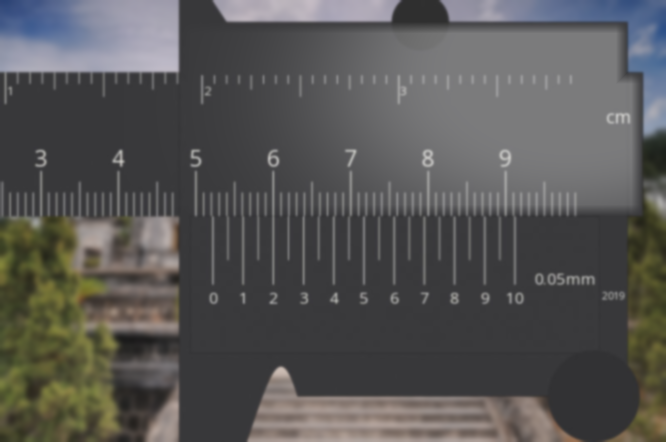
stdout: 52.2 mm
